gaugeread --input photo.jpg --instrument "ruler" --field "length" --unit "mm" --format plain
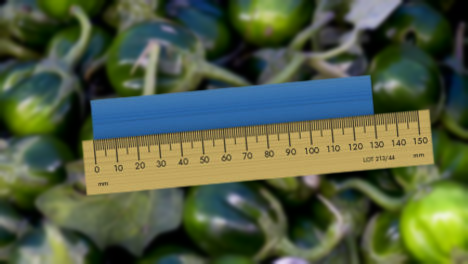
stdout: 130 mm
